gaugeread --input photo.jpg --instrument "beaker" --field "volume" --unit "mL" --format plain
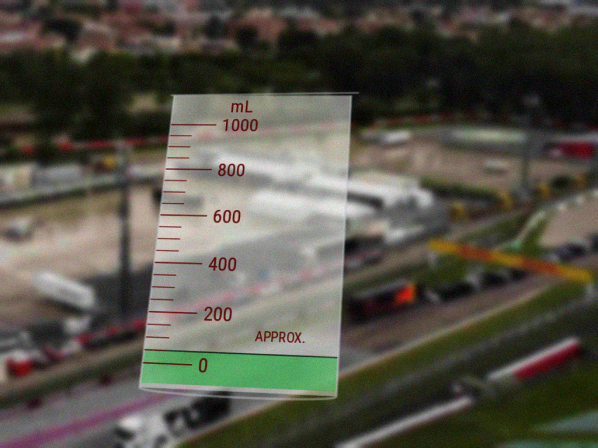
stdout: 50 mL
